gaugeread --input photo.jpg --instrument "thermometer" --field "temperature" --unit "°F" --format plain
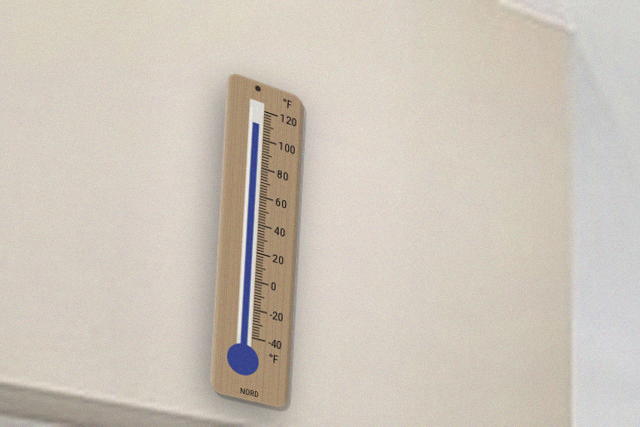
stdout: 110 °F
